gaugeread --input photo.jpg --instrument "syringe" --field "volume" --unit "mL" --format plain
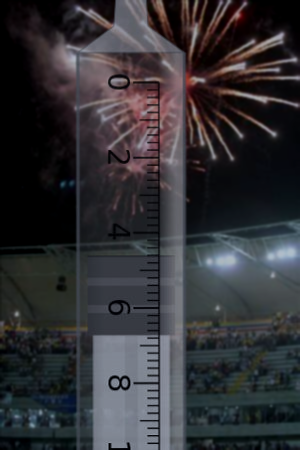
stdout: 4.6 mL
